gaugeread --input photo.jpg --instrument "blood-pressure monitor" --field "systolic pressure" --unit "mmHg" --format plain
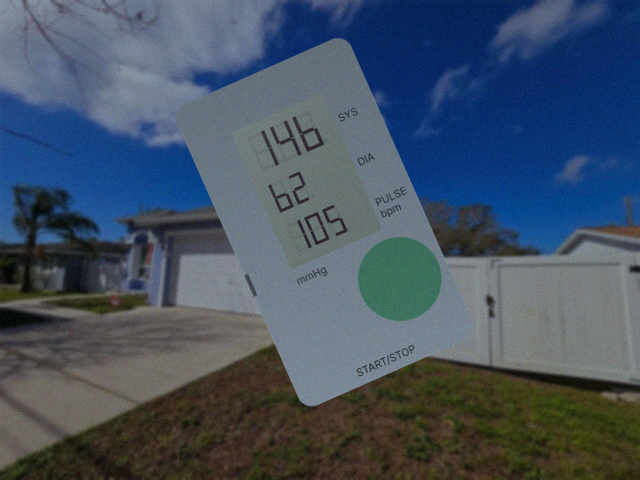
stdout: 146 mmHg
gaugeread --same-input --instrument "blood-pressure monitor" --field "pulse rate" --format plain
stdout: 105 bpm
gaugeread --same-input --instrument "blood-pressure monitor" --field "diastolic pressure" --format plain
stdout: 62 mmHg
